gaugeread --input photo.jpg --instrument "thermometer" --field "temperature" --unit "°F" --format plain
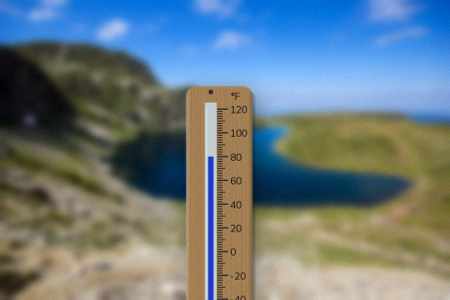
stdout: 80 °F
